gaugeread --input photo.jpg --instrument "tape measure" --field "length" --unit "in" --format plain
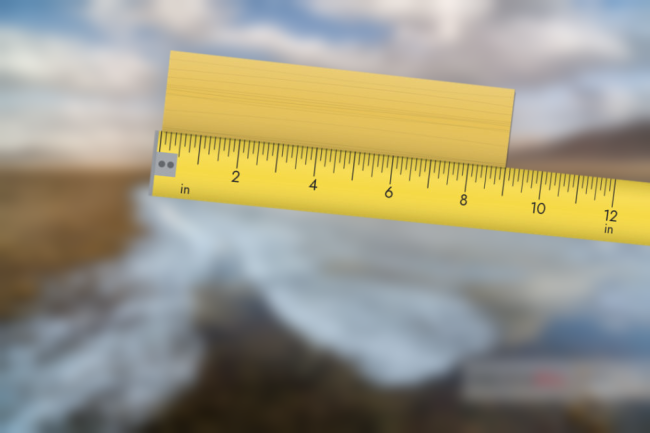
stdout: 9 in
